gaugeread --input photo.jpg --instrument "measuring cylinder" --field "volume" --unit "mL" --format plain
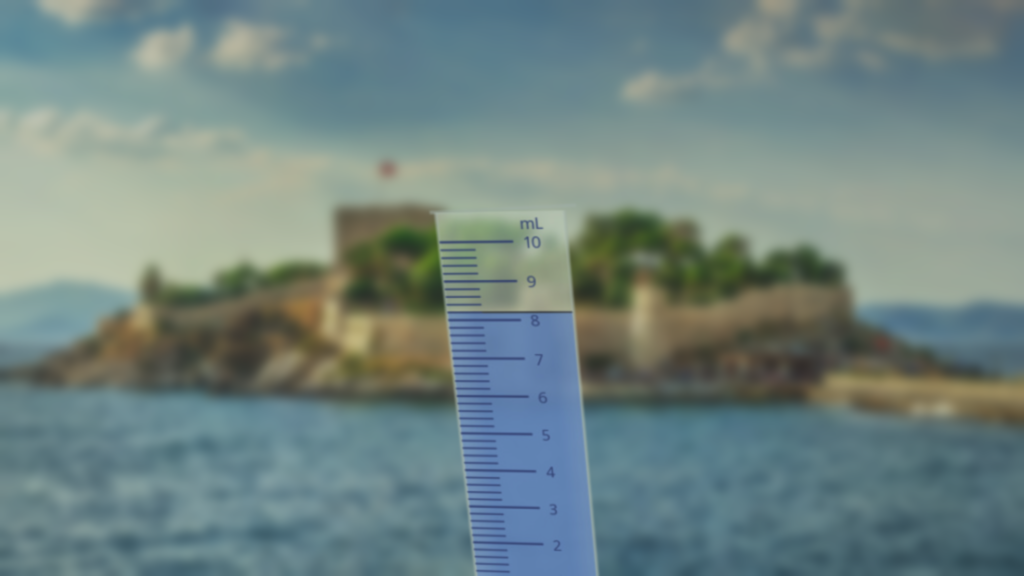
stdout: 8.2 mL
